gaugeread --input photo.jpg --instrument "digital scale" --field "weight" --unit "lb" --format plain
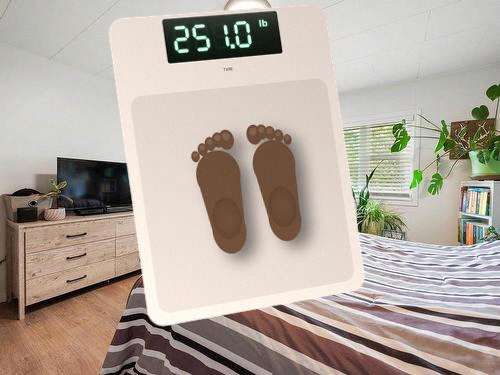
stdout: 251.0 lb
